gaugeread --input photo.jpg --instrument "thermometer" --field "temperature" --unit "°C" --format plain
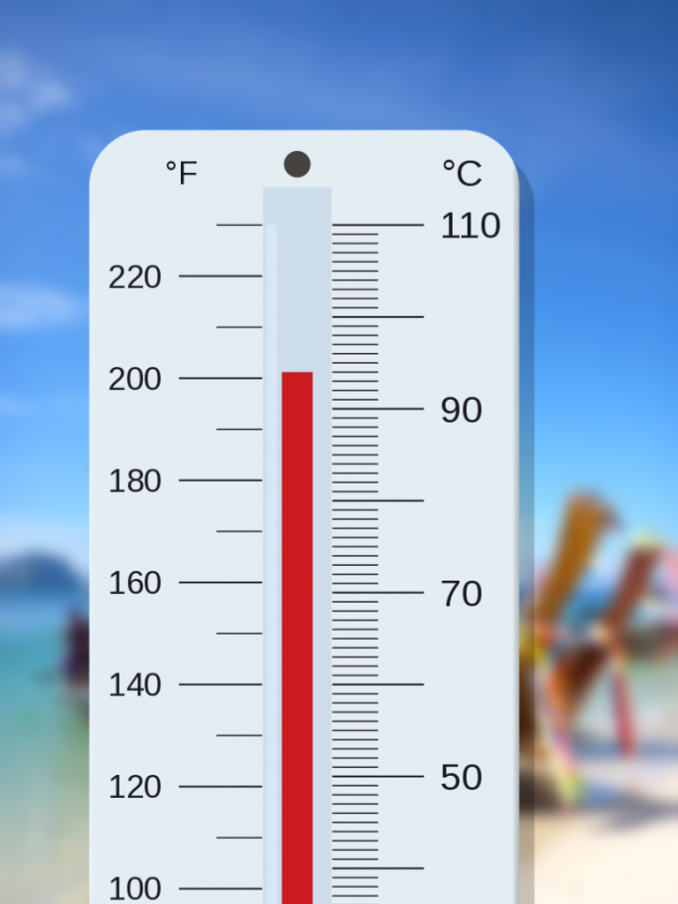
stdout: 94 °C
